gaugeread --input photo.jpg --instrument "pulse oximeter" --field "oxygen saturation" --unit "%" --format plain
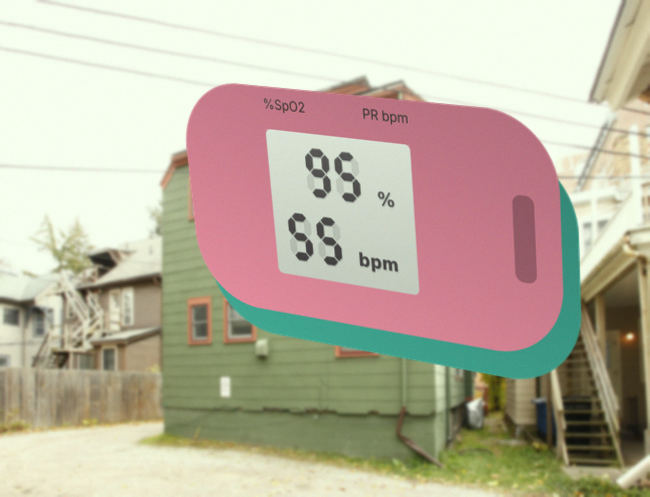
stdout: 95 %
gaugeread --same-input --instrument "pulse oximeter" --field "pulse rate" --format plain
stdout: 55 bpm
